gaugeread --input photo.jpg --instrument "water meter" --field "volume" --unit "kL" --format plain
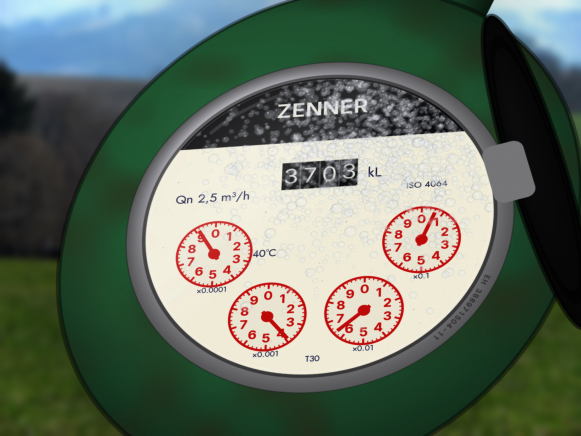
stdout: 3703.0639 kL
